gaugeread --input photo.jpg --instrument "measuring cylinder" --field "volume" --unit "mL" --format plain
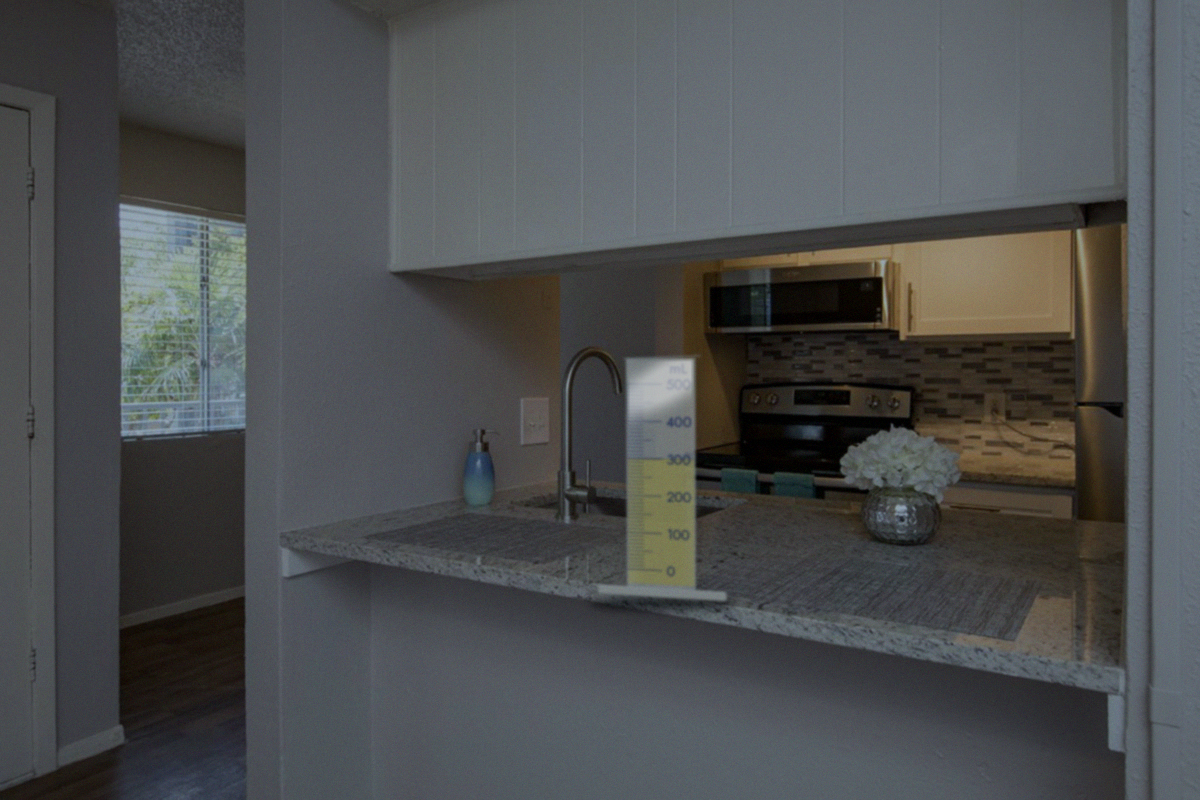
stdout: 300 mL
